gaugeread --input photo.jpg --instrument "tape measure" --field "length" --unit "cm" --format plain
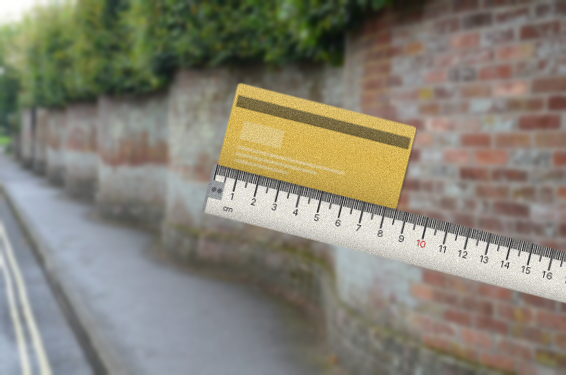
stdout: 8.5 cm
